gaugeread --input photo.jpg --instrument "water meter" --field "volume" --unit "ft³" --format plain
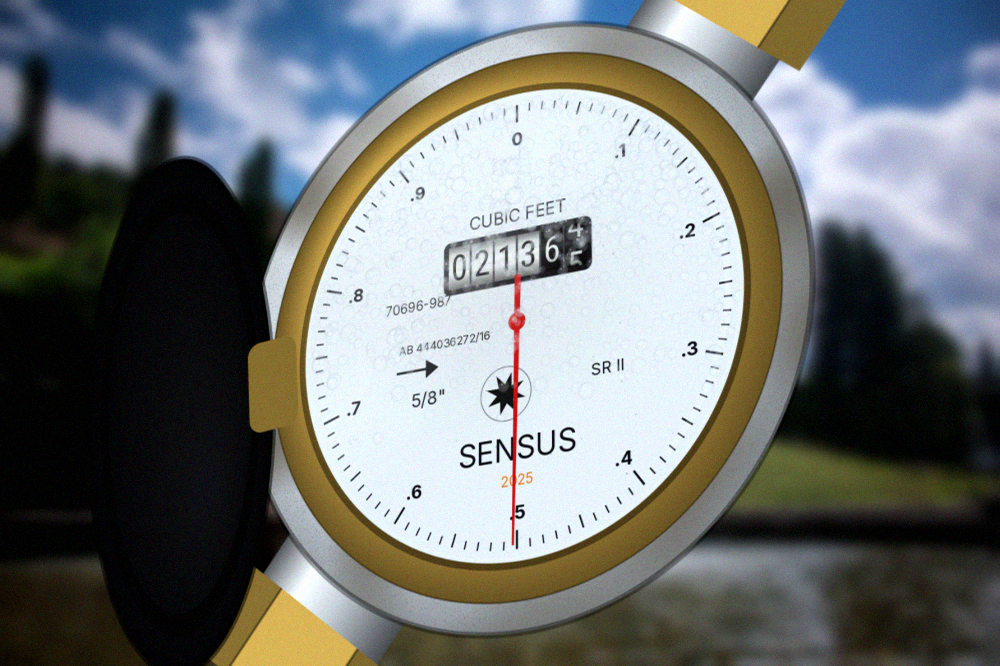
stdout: 21364.50 ft³
